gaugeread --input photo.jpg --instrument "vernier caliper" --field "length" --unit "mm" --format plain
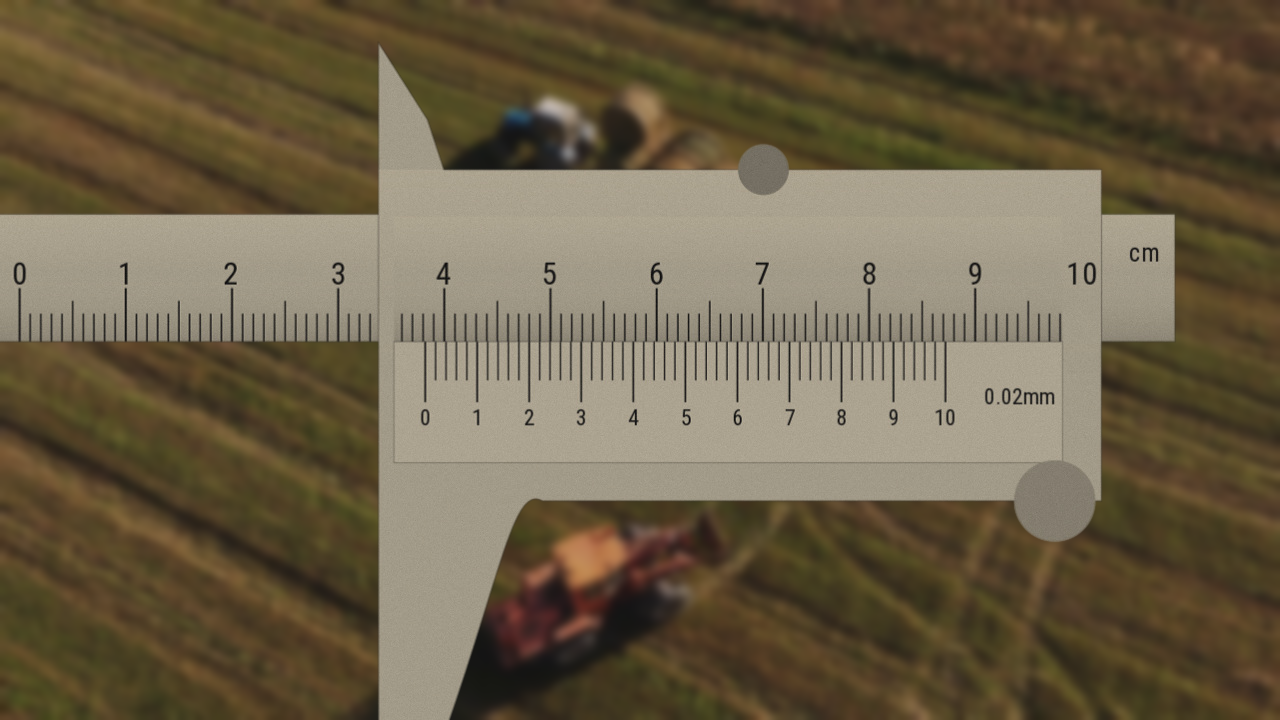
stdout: 38.2 mm
